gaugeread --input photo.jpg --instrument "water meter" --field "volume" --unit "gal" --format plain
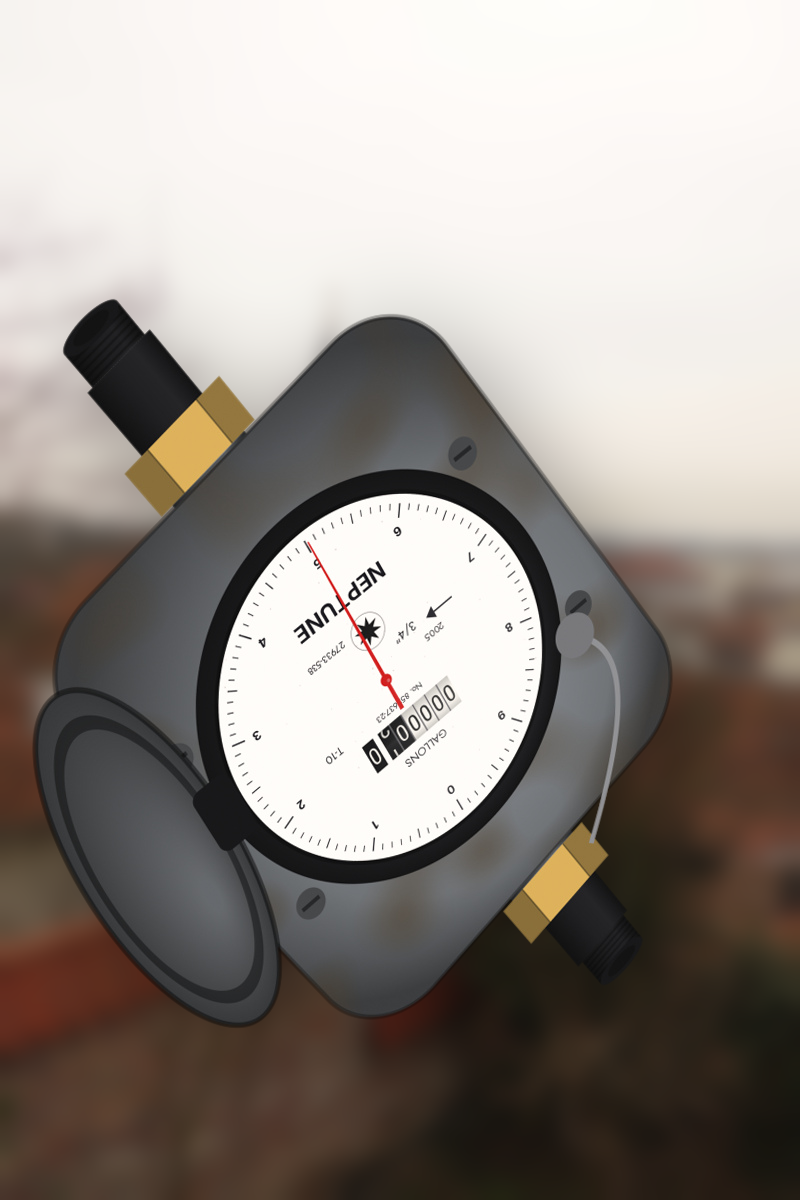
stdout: 15.0 gal
